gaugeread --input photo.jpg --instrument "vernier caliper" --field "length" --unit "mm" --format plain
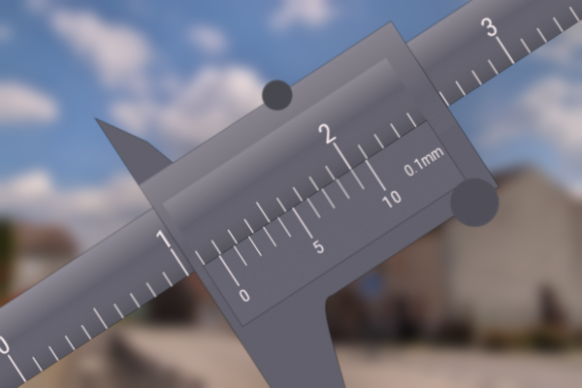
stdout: 11.9 mm
